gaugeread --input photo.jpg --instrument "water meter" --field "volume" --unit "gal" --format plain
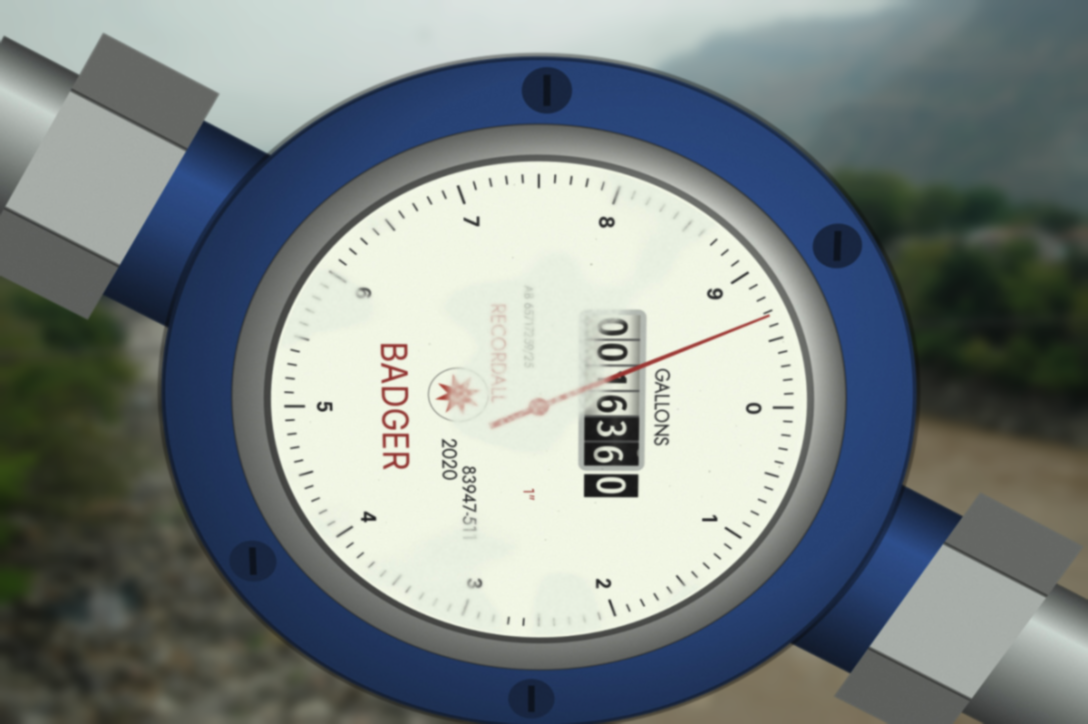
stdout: 16359.3 gal
